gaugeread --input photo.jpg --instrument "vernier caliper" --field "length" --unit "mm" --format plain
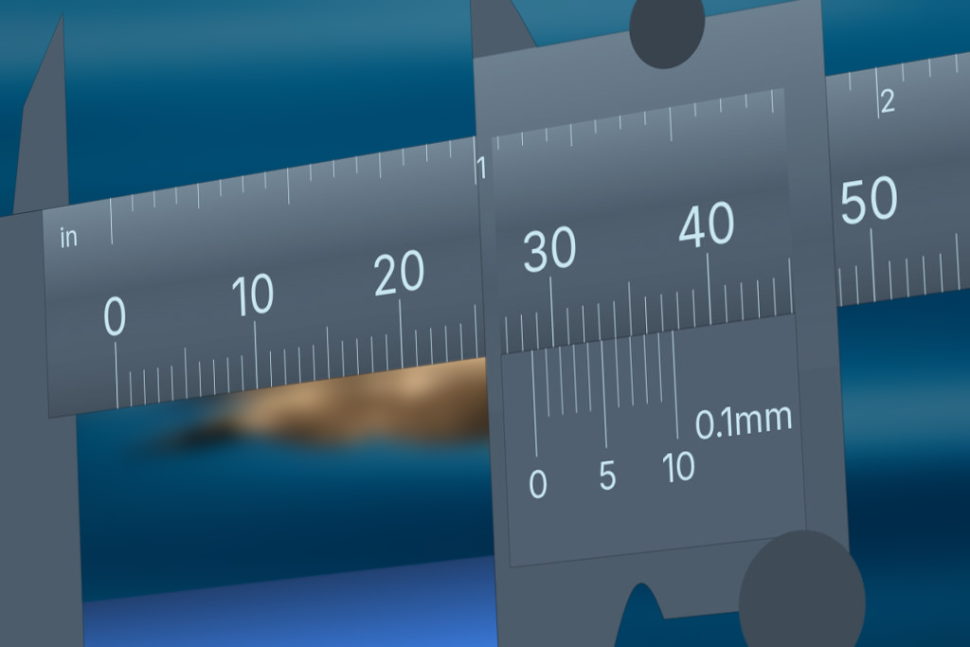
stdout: 28.6 mm
